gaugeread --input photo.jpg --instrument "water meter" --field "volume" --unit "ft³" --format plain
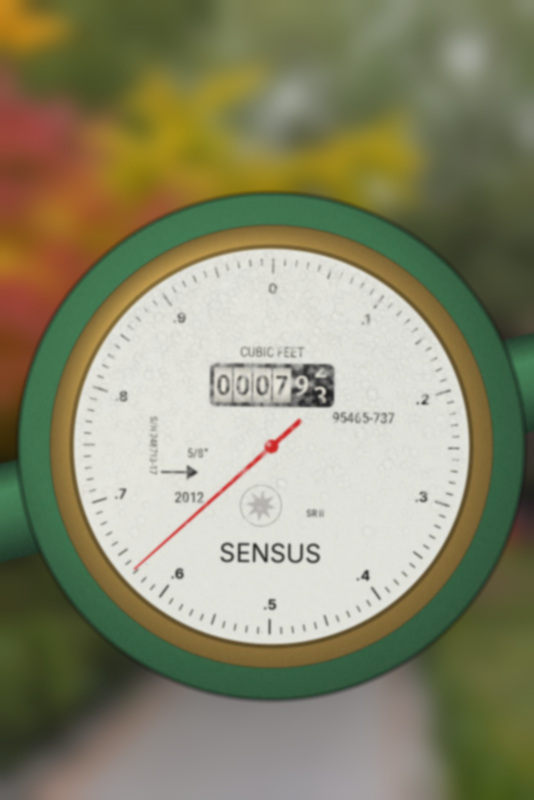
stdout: 792.63 ft³
